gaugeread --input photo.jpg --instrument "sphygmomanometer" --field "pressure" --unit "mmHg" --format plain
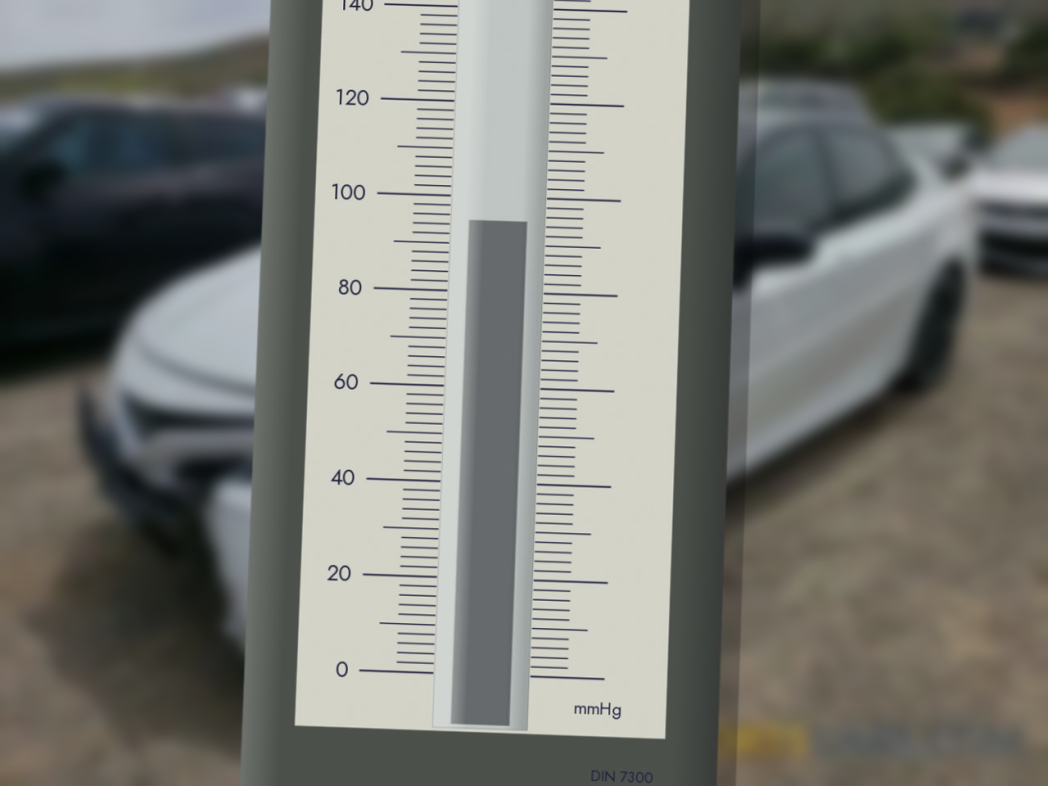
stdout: 95 mmHg
